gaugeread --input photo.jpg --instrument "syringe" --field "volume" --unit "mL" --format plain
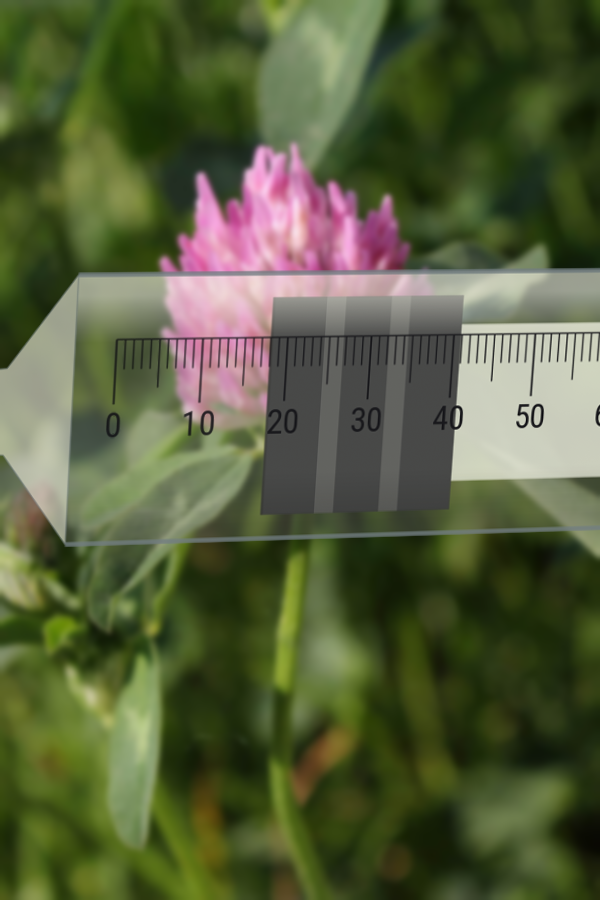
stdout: 18 mL
